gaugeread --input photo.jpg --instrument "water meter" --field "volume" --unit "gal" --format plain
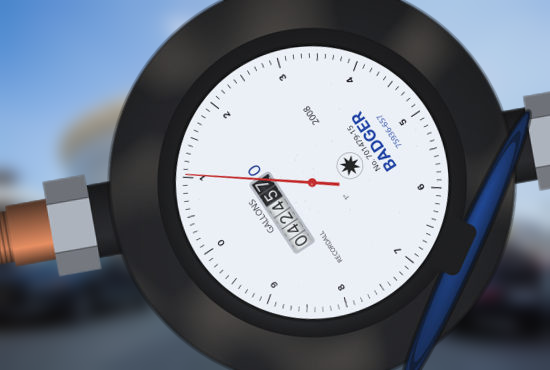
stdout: 424571.0 gal
